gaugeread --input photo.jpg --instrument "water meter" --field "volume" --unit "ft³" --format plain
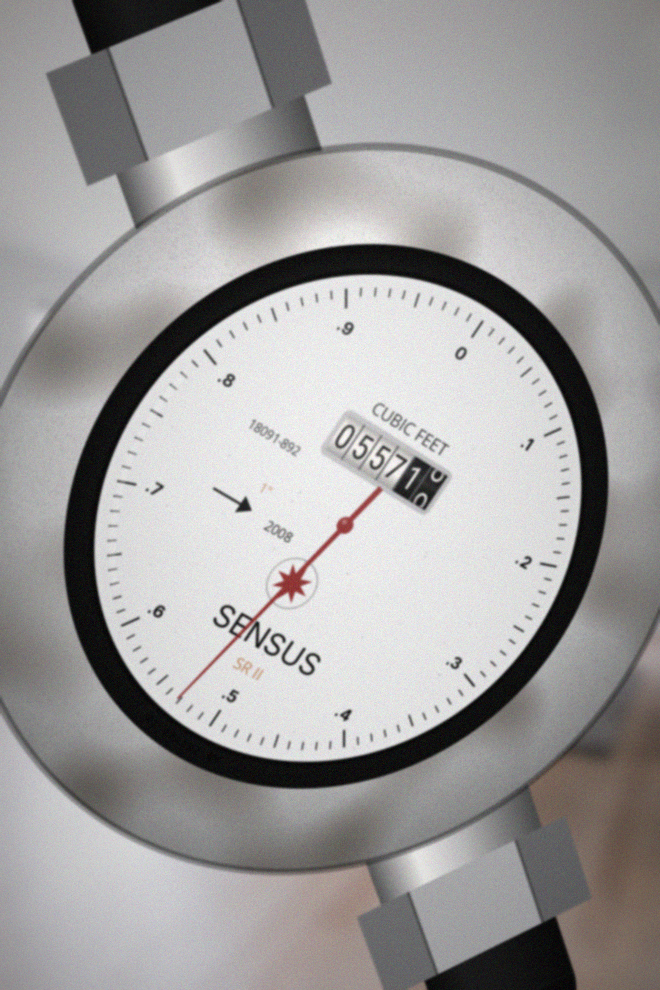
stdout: 55718.53 ft³
